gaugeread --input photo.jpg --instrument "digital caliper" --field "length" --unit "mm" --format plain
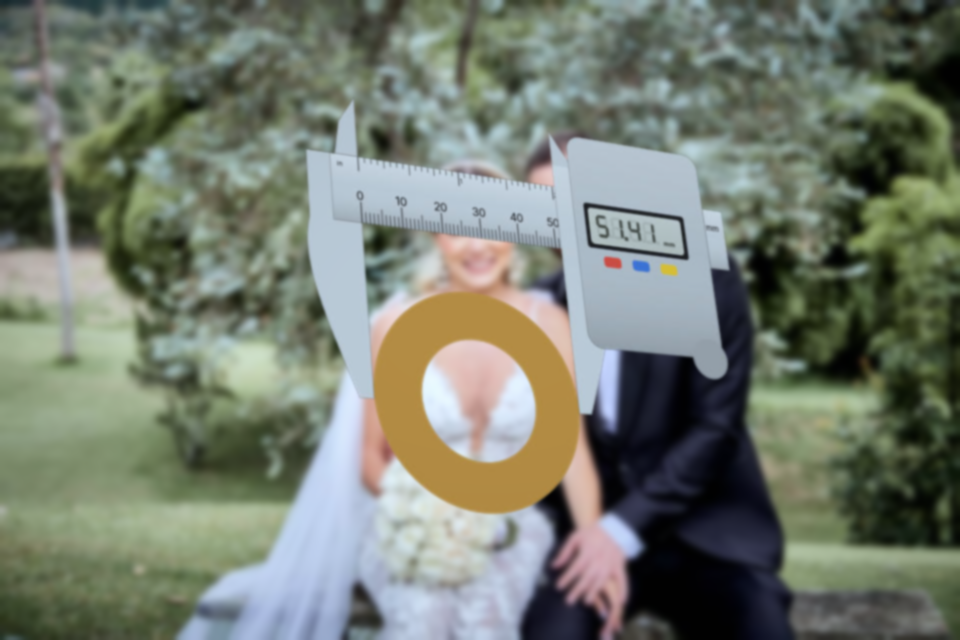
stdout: 51.41 mm
